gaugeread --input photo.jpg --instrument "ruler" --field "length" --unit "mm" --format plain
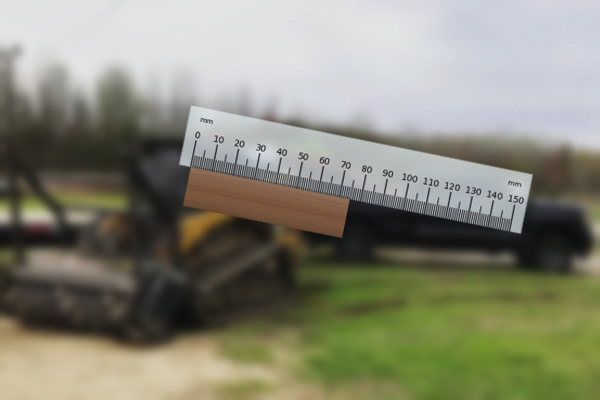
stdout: 75 mm
